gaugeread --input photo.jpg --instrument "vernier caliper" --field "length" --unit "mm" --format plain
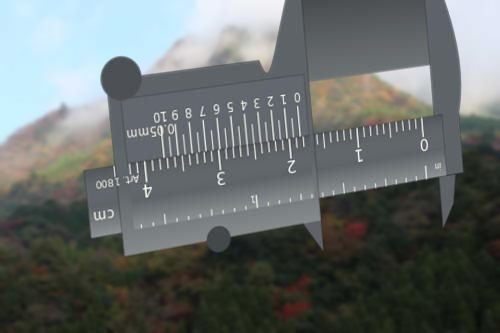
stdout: 18.4 mm
